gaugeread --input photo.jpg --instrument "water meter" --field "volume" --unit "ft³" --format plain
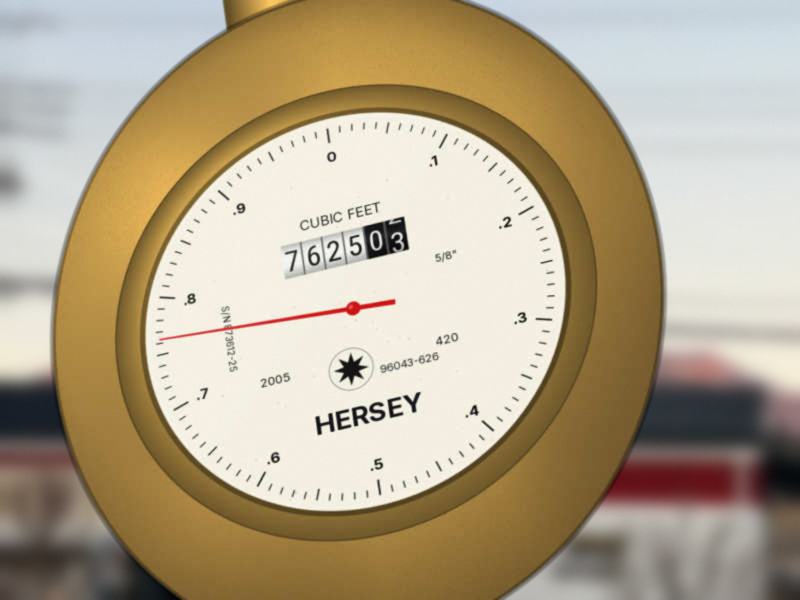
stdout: 762502.76 ft³
